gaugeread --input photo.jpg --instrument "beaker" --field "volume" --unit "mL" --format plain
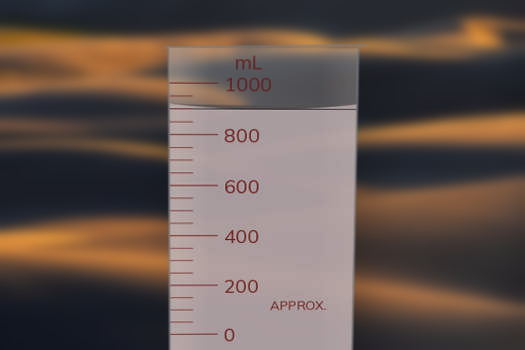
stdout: 900 mL
